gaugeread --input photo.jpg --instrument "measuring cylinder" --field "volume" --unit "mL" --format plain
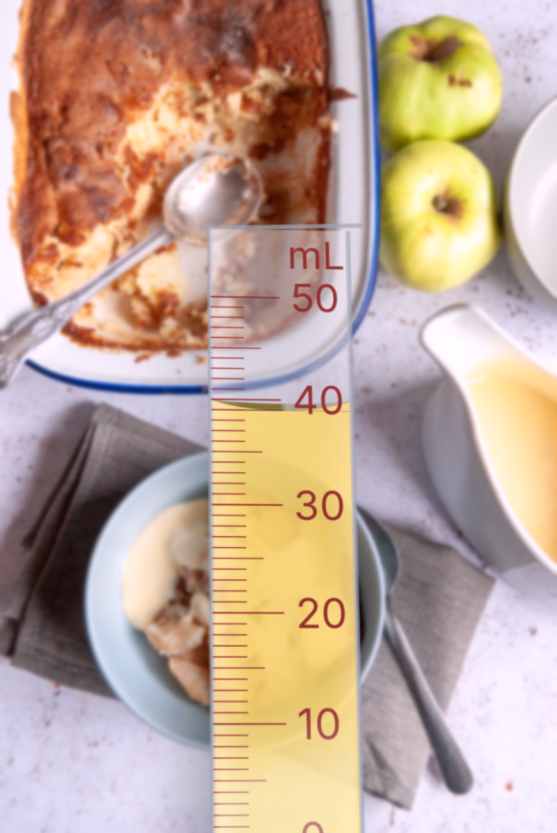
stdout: 39 mL
